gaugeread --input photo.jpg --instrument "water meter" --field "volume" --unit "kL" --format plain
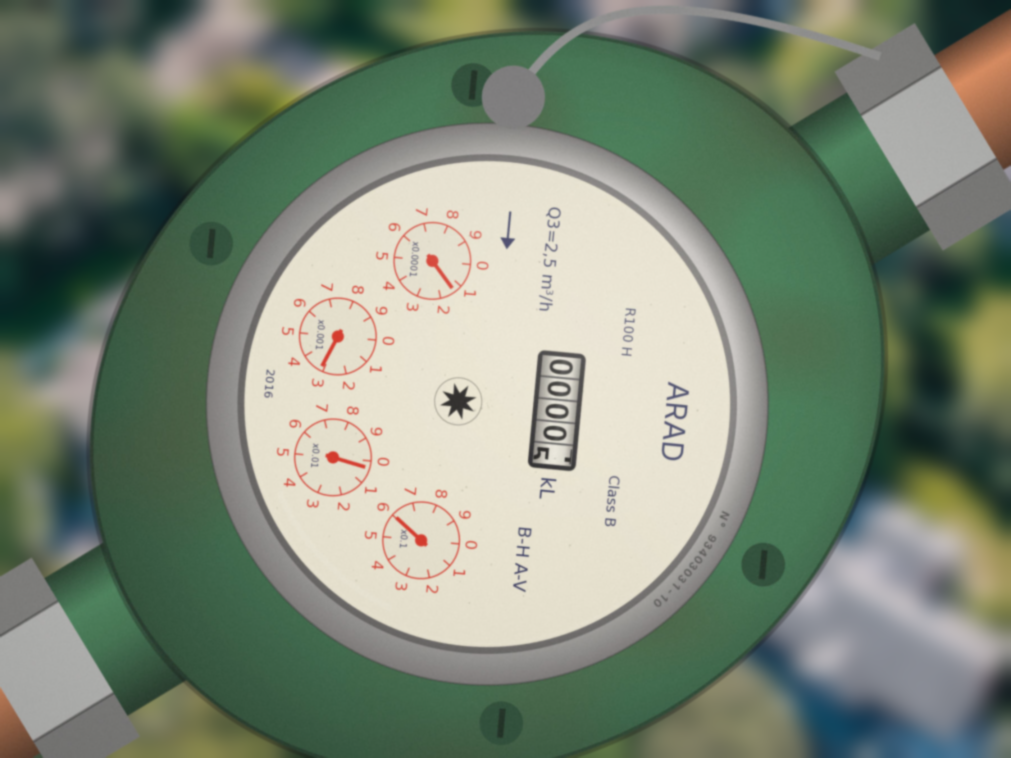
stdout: 4.6031 kL
